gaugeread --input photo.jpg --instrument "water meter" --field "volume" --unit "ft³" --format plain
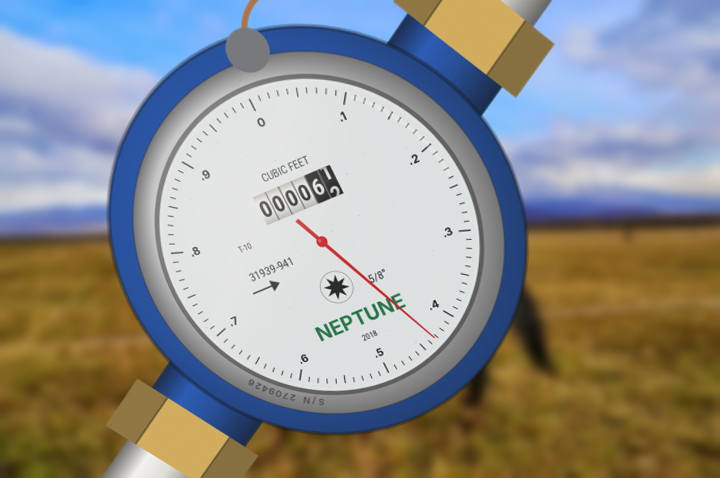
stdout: 61.43 ft³
